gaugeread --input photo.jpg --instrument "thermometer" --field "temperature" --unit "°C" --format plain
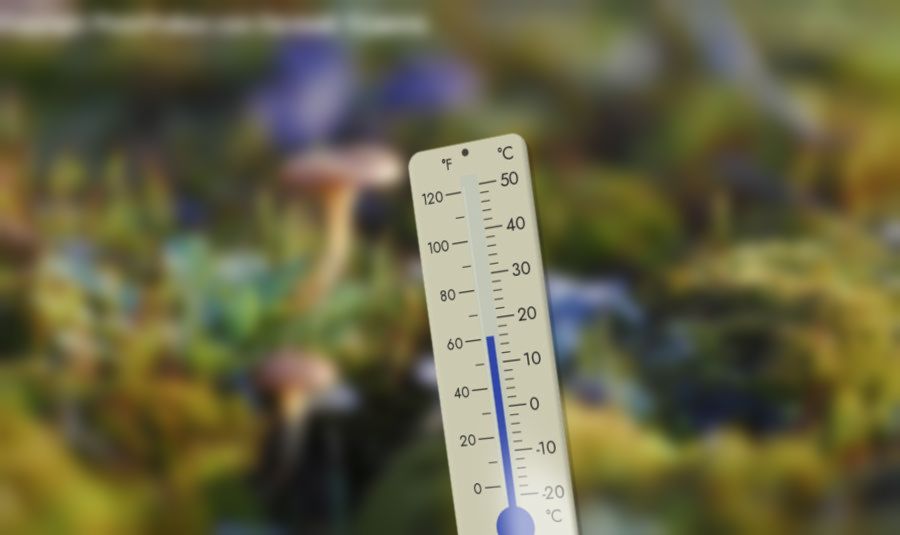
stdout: 16 °C
